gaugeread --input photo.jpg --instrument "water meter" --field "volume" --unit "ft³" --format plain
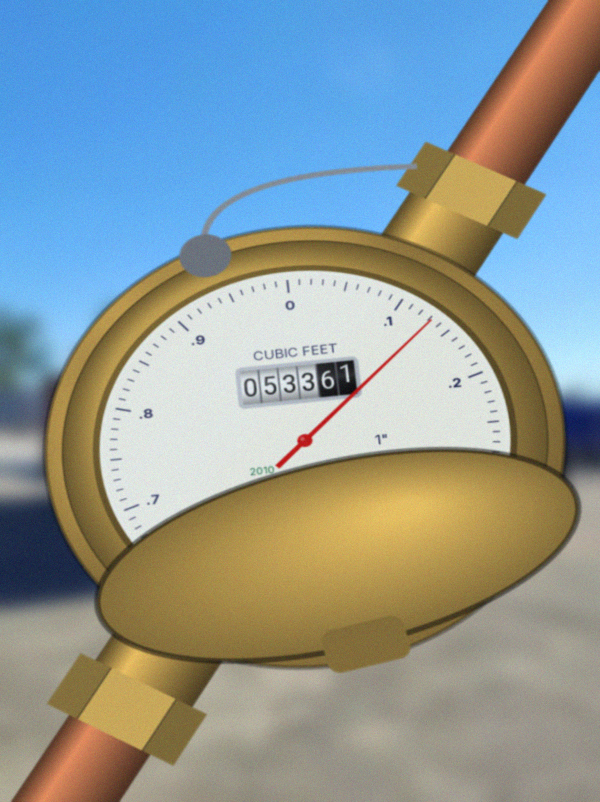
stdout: 53361.13 ft³
